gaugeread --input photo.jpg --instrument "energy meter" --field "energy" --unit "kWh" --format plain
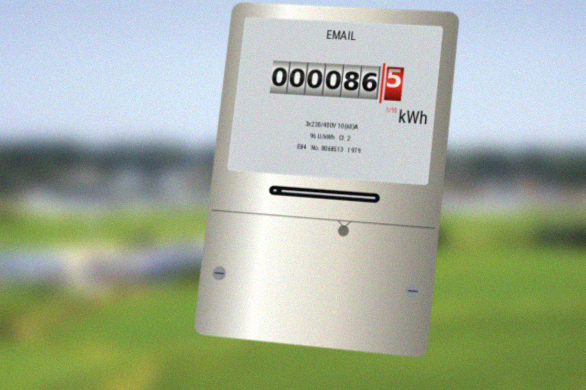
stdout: 86.5 kWh
